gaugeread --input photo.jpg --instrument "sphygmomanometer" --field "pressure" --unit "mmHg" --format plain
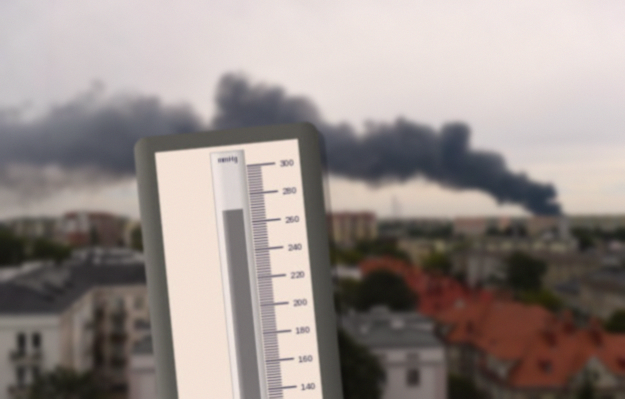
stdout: 270 mmHg
